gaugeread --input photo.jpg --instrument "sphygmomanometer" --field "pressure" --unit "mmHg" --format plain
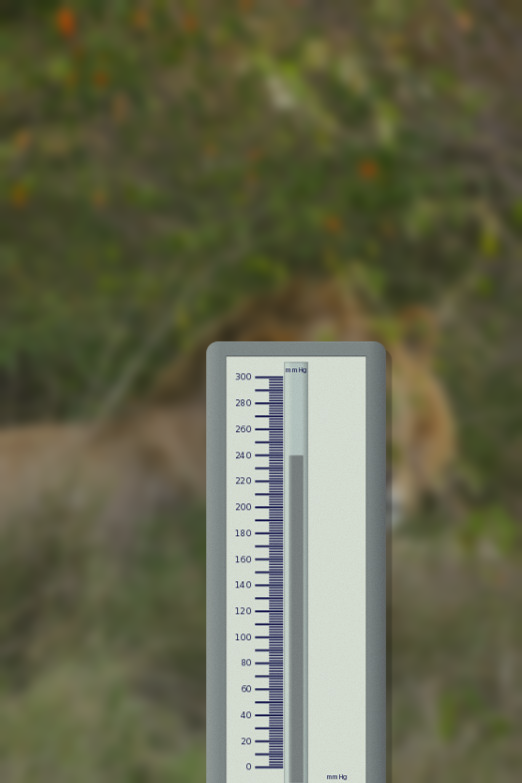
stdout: 240 mmHg
